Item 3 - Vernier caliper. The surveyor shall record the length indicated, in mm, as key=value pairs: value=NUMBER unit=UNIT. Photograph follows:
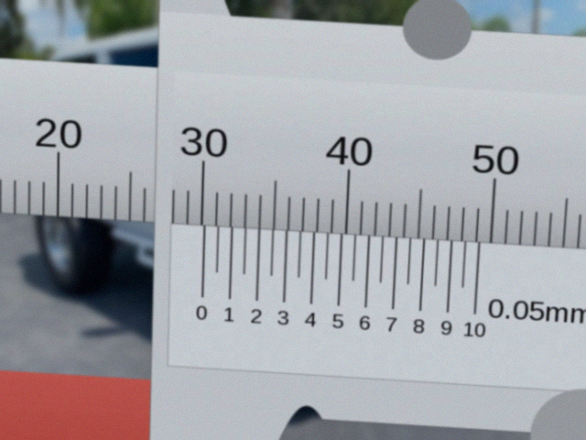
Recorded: value=30.2 unit=mm
